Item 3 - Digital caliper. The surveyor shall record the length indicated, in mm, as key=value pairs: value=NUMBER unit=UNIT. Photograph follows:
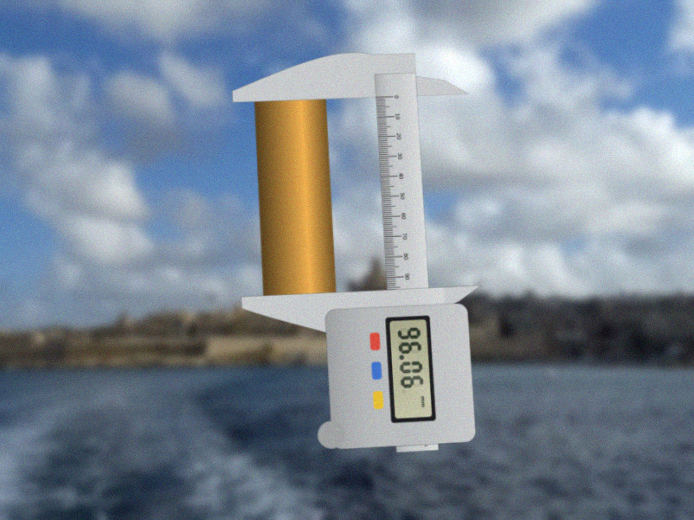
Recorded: value=96.06 unit=mm
